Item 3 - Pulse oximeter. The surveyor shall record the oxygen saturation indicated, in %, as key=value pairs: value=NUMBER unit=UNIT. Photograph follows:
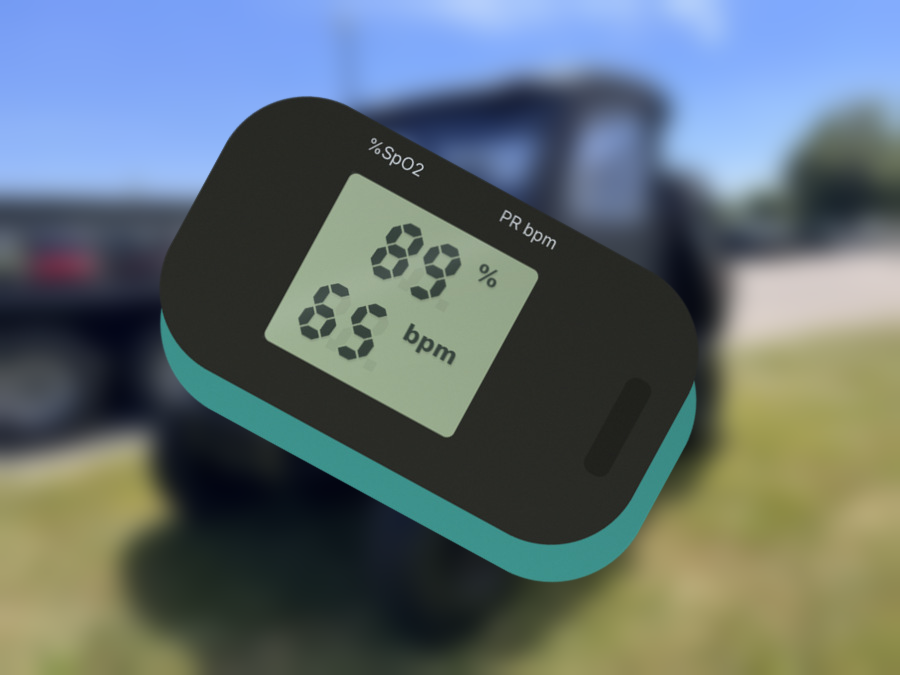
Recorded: value=89 unit=%
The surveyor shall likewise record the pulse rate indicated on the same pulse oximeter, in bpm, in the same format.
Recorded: value=65 unit=bpm
